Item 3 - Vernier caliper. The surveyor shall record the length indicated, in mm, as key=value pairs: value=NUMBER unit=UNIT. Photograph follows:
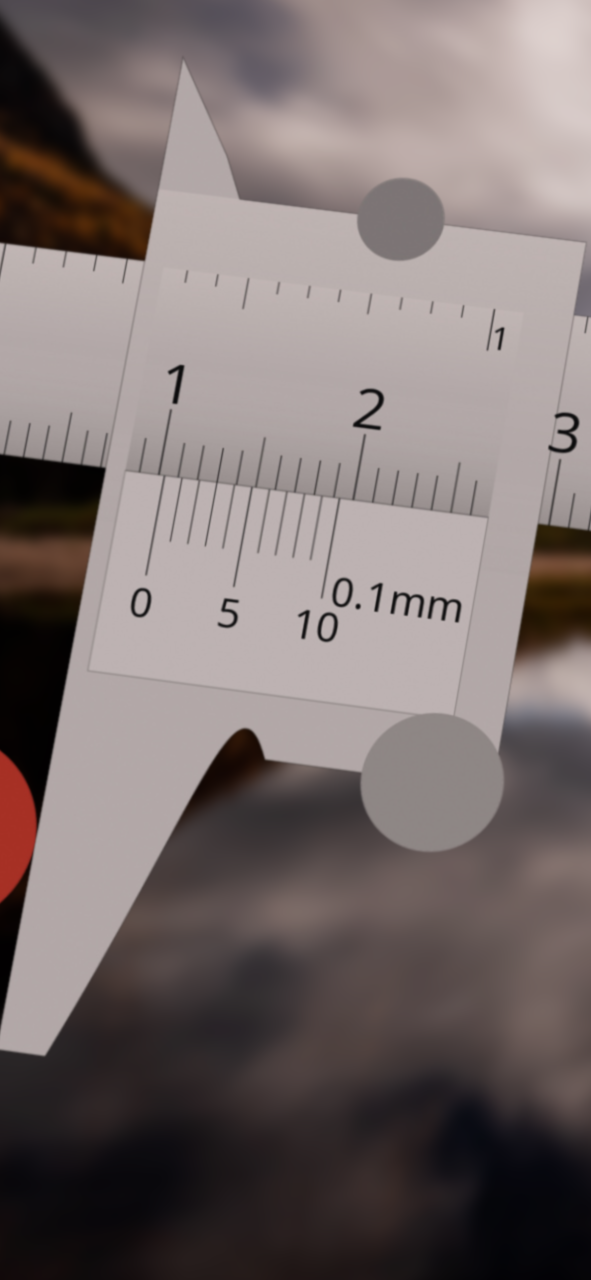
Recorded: value=10.3 unit=mm
